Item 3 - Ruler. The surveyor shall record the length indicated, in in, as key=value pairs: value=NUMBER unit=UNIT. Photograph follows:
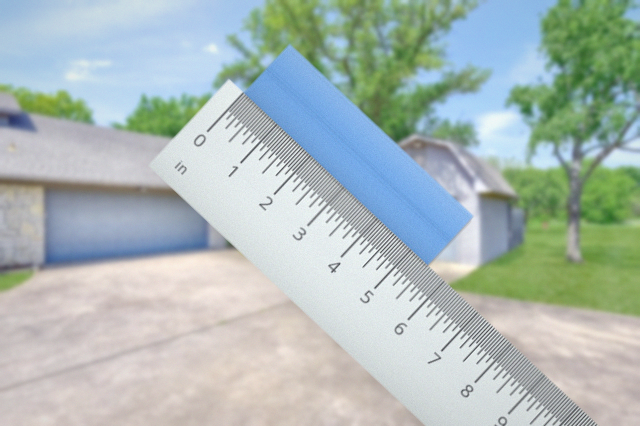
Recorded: value=5.5 unit=in
